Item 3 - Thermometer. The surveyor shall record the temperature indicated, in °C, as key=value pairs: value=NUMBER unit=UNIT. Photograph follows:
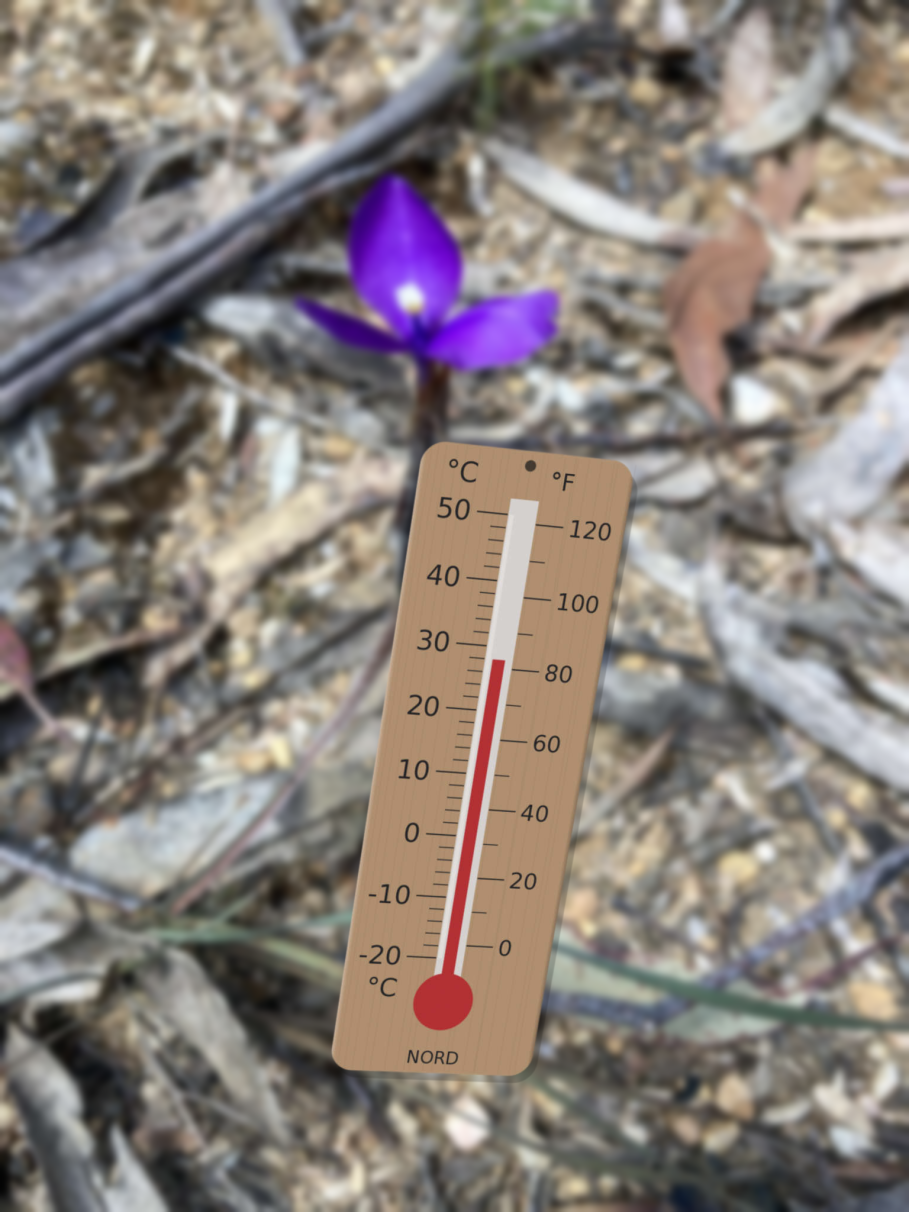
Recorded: value=28 unit=°C
